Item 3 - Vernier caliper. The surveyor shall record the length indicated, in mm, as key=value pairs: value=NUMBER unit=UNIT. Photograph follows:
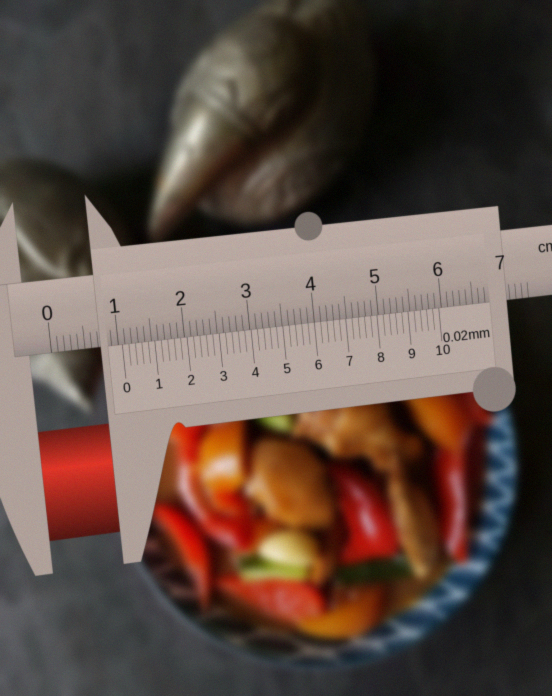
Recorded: value=10.6 unit=mm
